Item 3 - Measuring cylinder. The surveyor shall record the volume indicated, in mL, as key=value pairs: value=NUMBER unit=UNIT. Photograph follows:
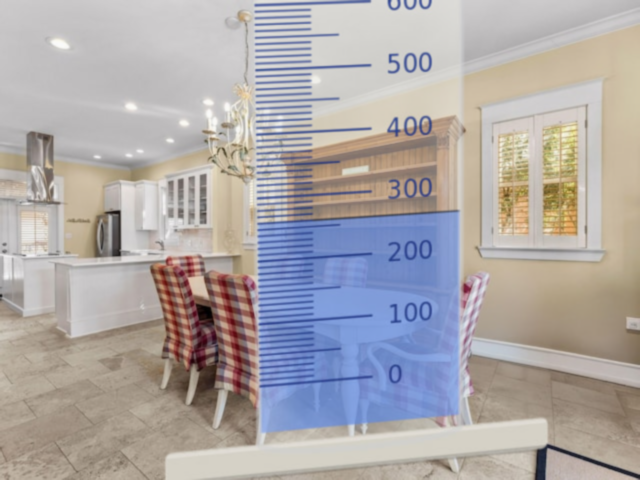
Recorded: value=260 unit=mL
